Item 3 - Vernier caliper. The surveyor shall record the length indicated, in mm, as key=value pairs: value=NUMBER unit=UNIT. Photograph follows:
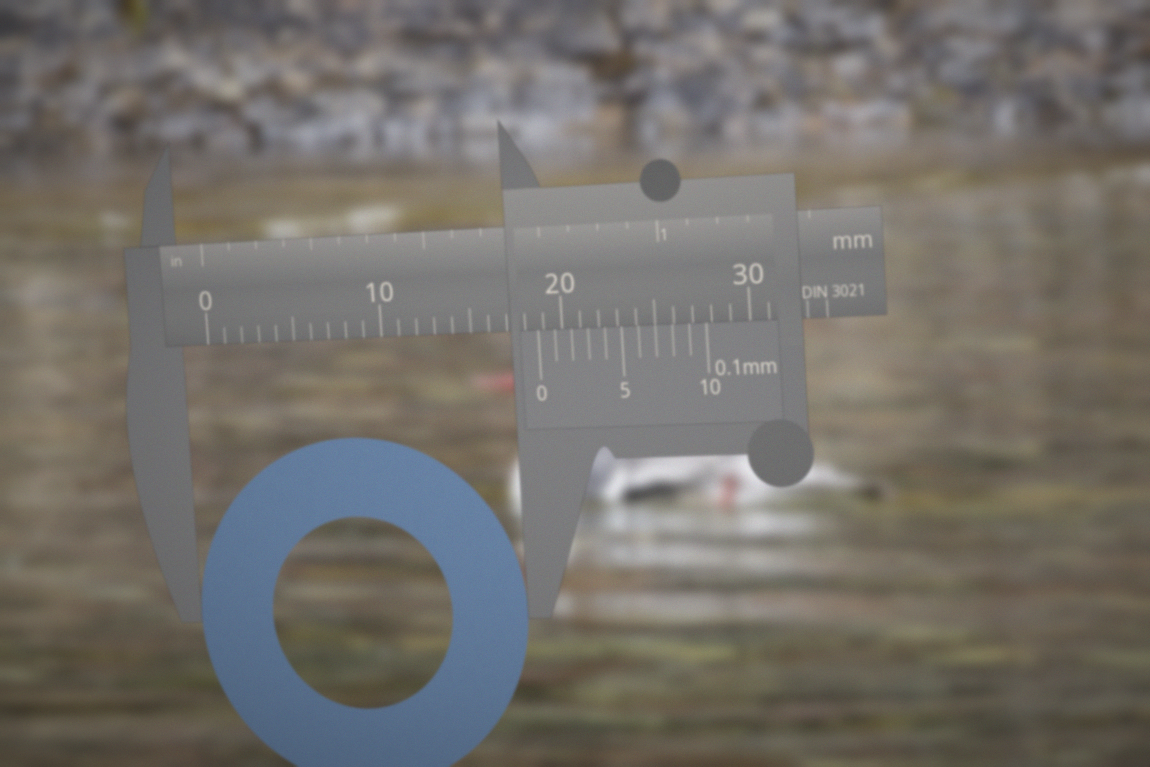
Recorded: value=18.7 unit=mm
